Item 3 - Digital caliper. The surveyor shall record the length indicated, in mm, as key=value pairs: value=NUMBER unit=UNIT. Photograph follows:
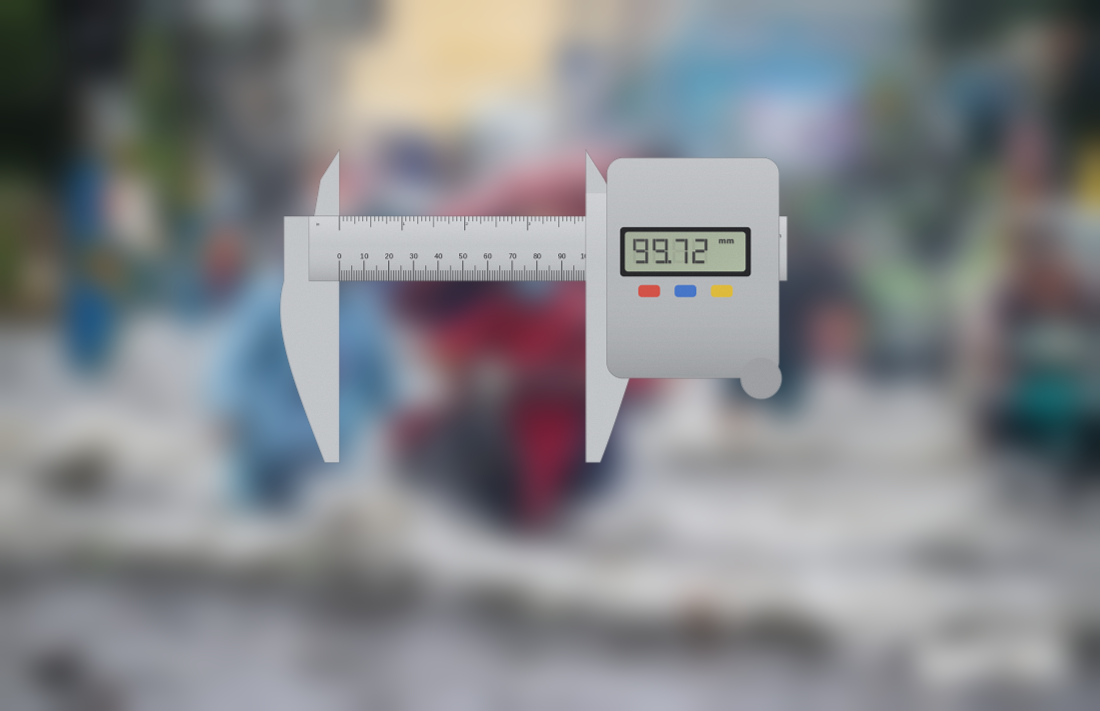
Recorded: value=99.72 unit=mm
